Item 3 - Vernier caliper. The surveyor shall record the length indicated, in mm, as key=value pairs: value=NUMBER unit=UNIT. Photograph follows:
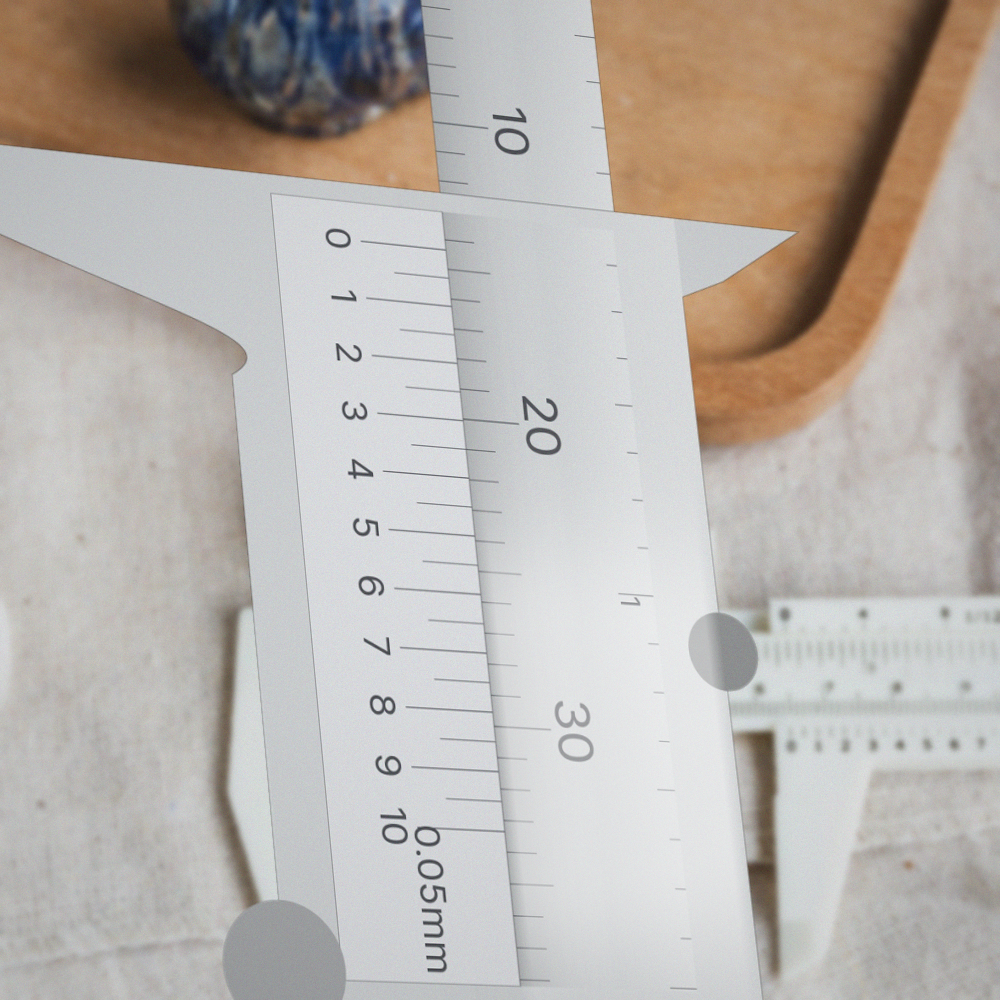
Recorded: value=14.35 unit=mm
